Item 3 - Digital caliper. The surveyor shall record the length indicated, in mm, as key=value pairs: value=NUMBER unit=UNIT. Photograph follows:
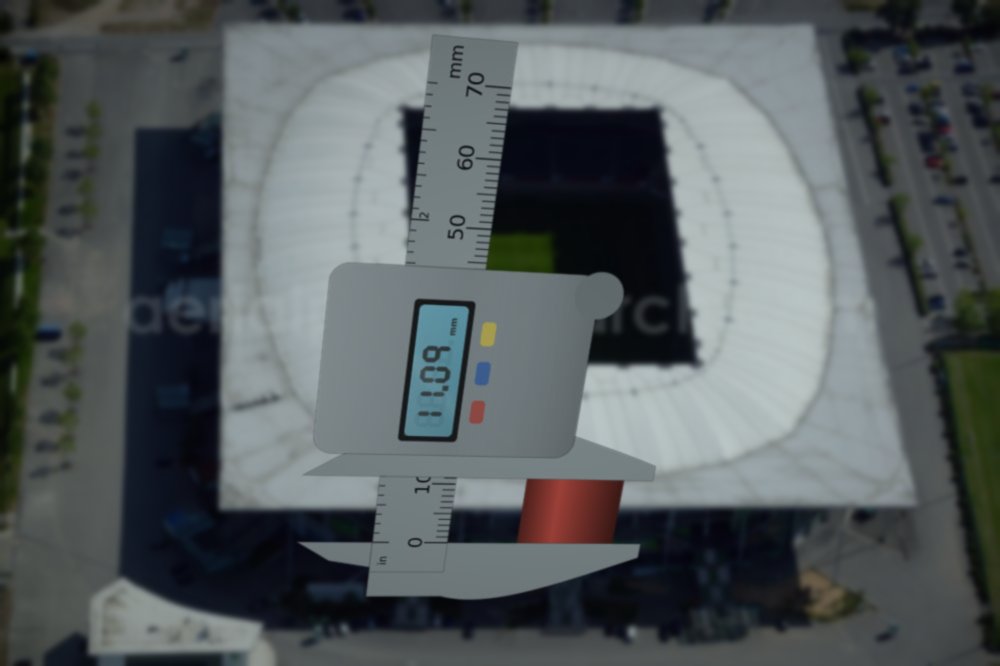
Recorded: value=11.09 unit=mm
